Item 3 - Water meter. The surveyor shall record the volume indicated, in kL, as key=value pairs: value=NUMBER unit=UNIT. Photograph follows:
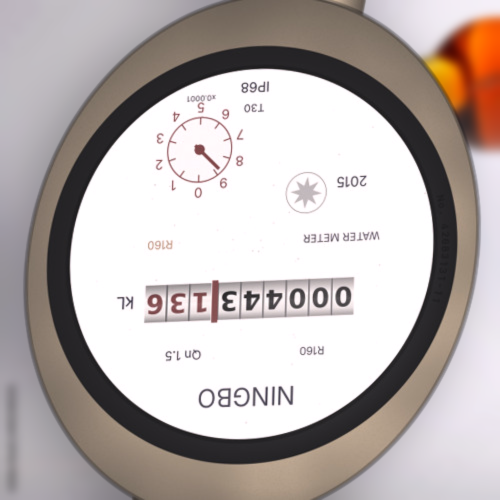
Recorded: value=443.1368 unit=kL
